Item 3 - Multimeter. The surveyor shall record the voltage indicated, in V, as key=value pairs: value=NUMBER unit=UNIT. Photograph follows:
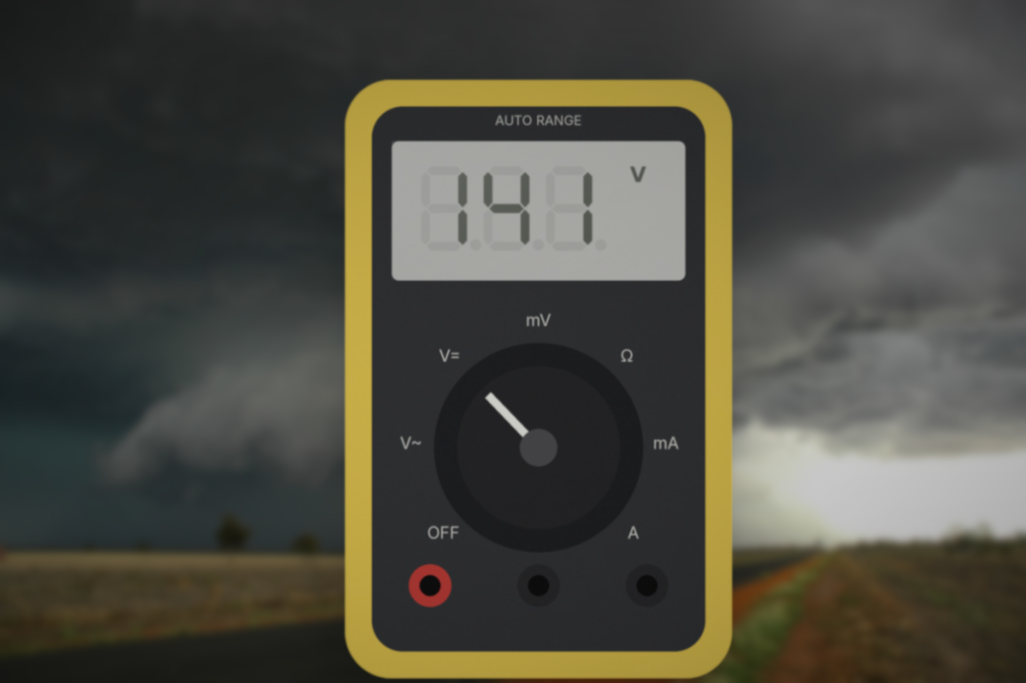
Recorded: value=141 unit=V
